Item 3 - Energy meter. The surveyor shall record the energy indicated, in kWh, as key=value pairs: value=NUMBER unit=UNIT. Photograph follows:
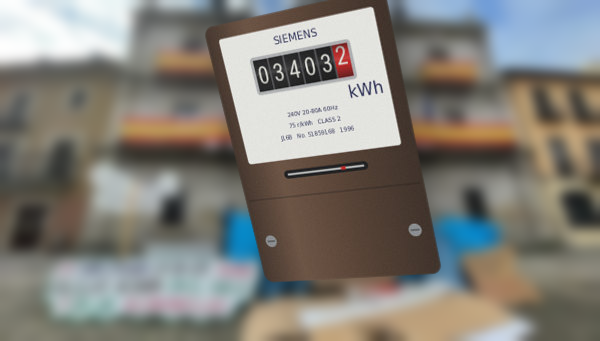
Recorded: value=3403.2 unit=kWh
